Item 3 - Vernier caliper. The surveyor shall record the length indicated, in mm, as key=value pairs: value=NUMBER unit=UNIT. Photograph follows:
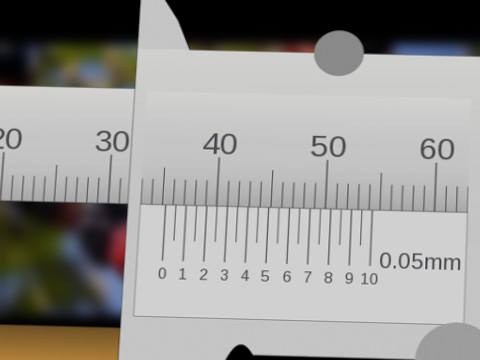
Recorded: value=35.3 unit=mm
